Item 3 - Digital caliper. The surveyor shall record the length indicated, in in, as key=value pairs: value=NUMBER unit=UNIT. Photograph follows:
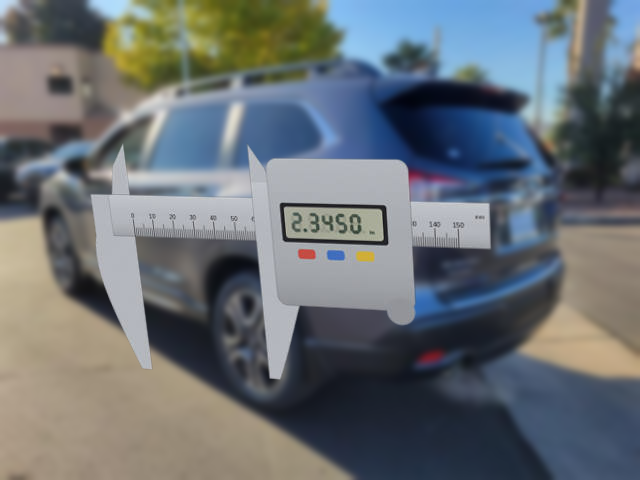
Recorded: value=2.3450 unit=in
